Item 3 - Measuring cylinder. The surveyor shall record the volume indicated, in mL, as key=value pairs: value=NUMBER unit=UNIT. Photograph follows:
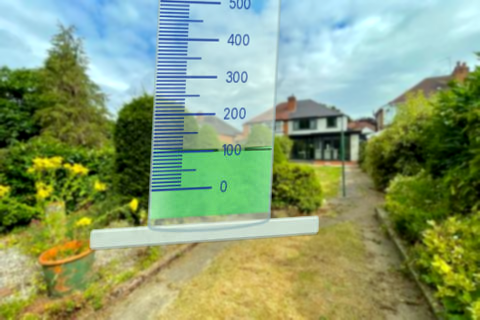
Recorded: value=100 unit=mL
